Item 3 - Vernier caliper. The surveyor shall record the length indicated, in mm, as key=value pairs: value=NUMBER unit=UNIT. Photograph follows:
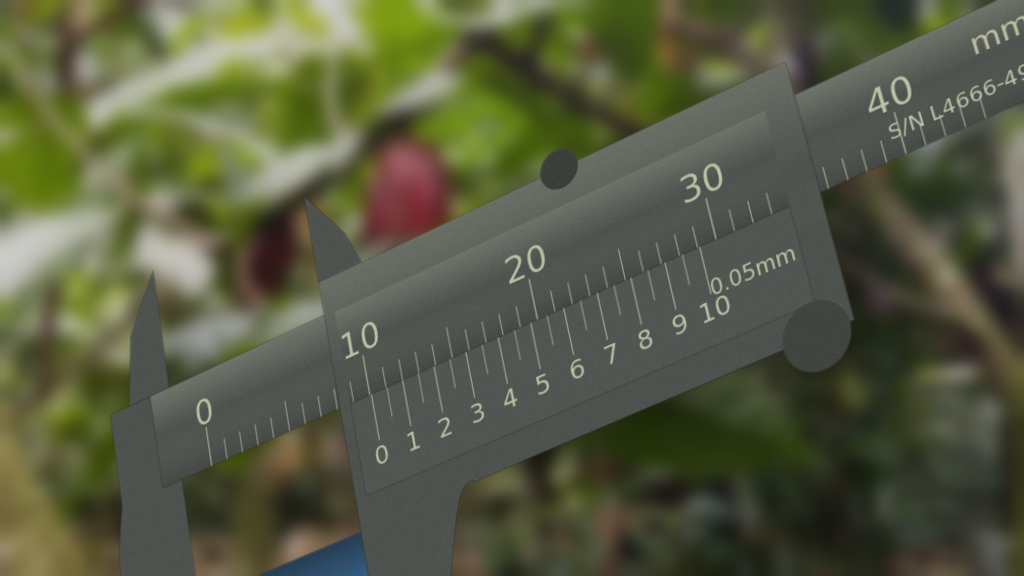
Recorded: value=10.1 unit=mm
